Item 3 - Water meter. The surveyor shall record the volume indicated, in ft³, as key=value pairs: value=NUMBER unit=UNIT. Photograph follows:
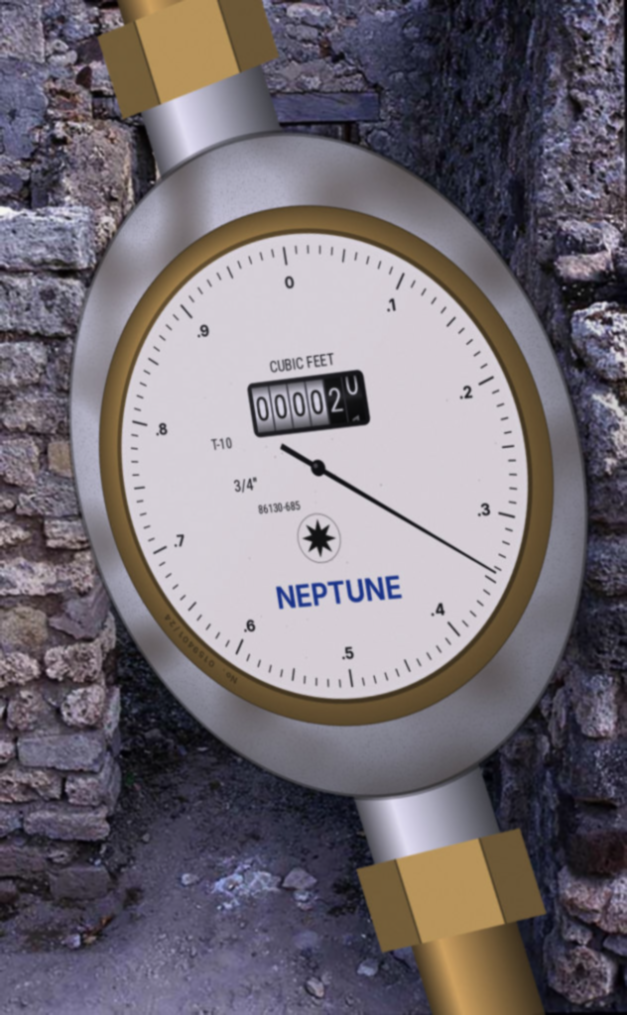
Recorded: value=20.34 unit=ft³
